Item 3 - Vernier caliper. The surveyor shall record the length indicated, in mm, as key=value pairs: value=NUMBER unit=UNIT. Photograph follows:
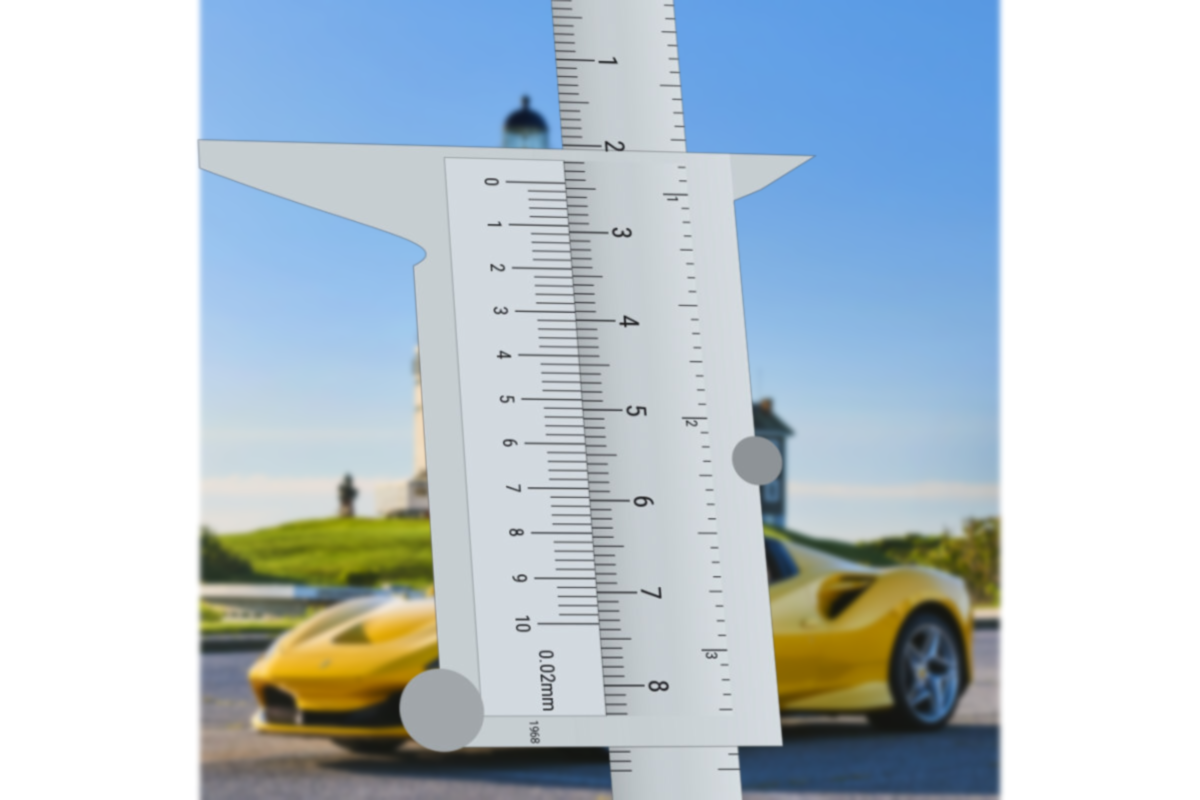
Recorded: value=24.4 unit=mm
